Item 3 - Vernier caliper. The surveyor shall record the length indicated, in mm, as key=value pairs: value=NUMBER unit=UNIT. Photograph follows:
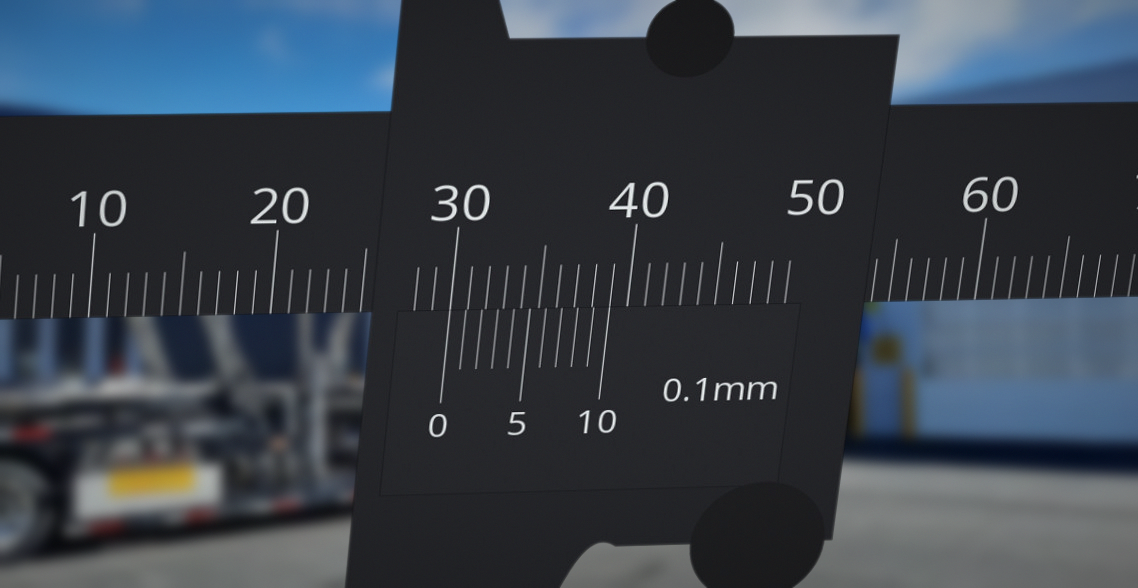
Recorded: value=30.0 unit=mm
